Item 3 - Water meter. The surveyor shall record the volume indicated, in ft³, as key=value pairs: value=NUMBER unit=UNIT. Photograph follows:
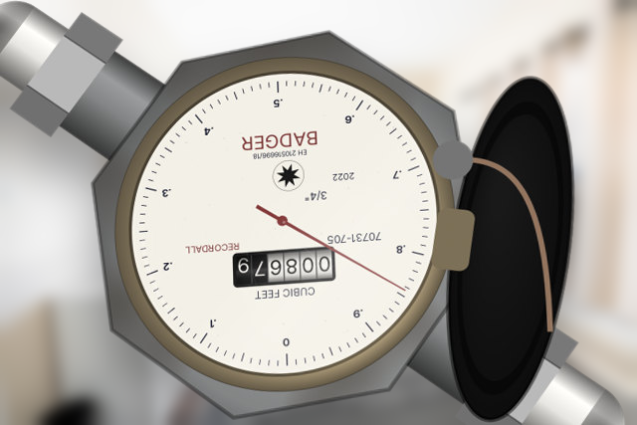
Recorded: value=8678.84 unit=ft³
